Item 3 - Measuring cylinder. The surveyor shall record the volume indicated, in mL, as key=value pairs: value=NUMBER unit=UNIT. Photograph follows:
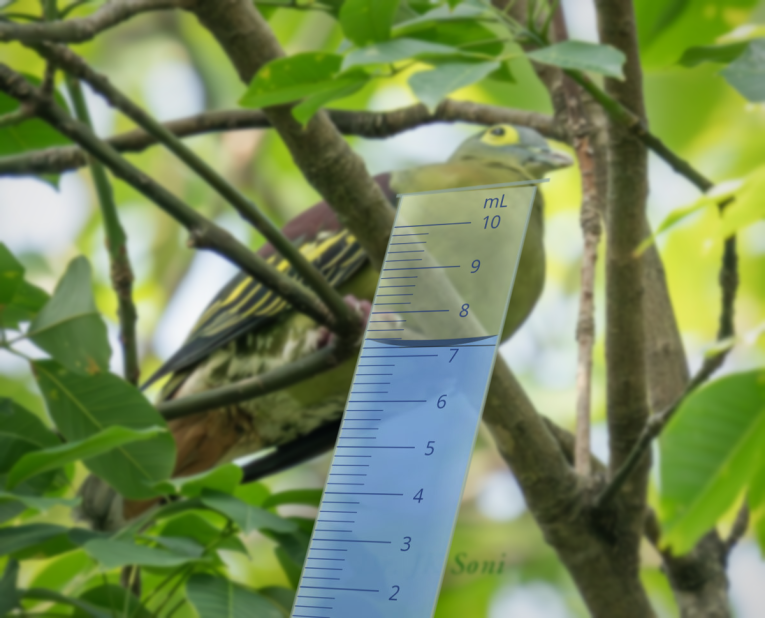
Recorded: value=7.2 unit=mL
